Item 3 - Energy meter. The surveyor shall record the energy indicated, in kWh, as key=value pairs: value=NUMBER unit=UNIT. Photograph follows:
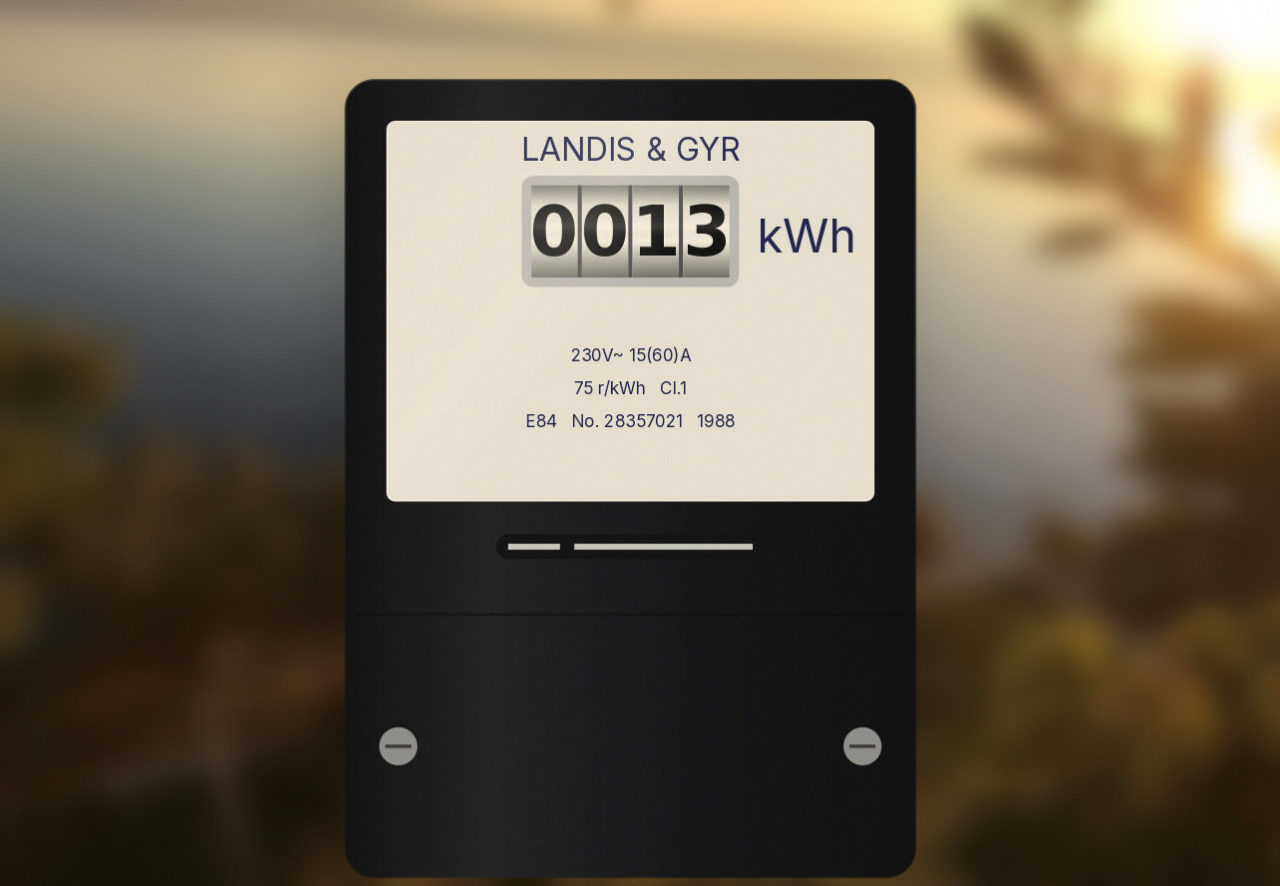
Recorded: value=13 unit=kWh
